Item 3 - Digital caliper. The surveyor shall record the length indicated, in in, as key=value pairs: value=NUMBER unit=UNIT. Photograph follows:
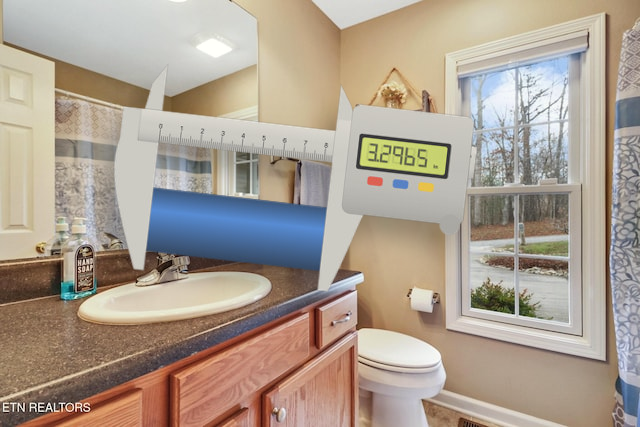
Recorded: value=3.2965 unit=in
